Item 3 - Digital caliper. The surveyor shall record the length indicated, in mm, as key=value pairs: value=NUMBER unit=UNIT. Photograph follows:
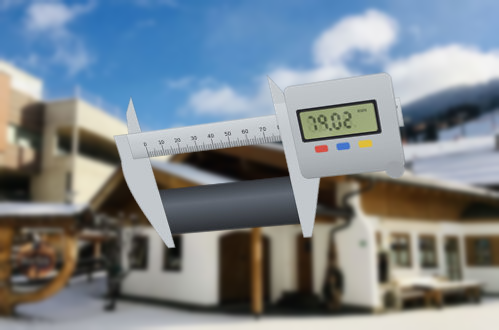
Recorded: value=79.02 unit=mm
